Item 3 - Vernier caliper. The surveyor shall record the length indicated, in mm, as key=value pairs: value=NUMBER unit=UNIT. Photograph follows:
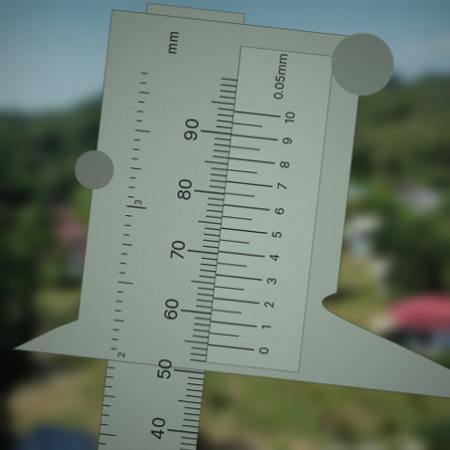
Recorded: value=54.8 unit=mm
